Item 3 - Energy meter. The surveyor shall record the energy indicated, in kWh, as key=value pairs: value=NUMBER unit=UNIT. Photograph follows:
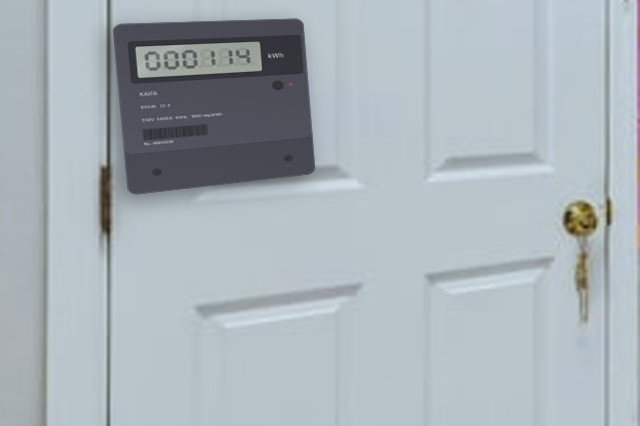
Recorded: value=114 unit=kWh
